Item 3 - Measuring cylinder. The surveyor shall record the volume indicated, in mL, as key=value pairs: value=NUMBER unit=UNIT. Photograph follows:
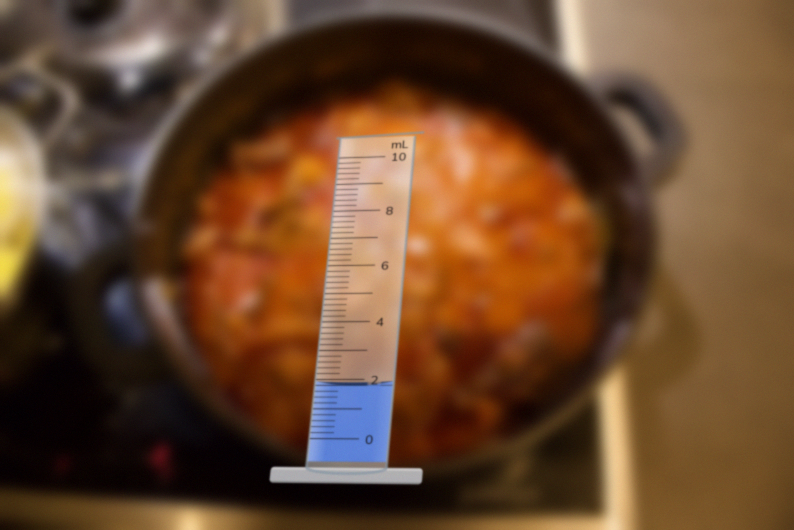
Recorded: value=1.8 unit=mL
